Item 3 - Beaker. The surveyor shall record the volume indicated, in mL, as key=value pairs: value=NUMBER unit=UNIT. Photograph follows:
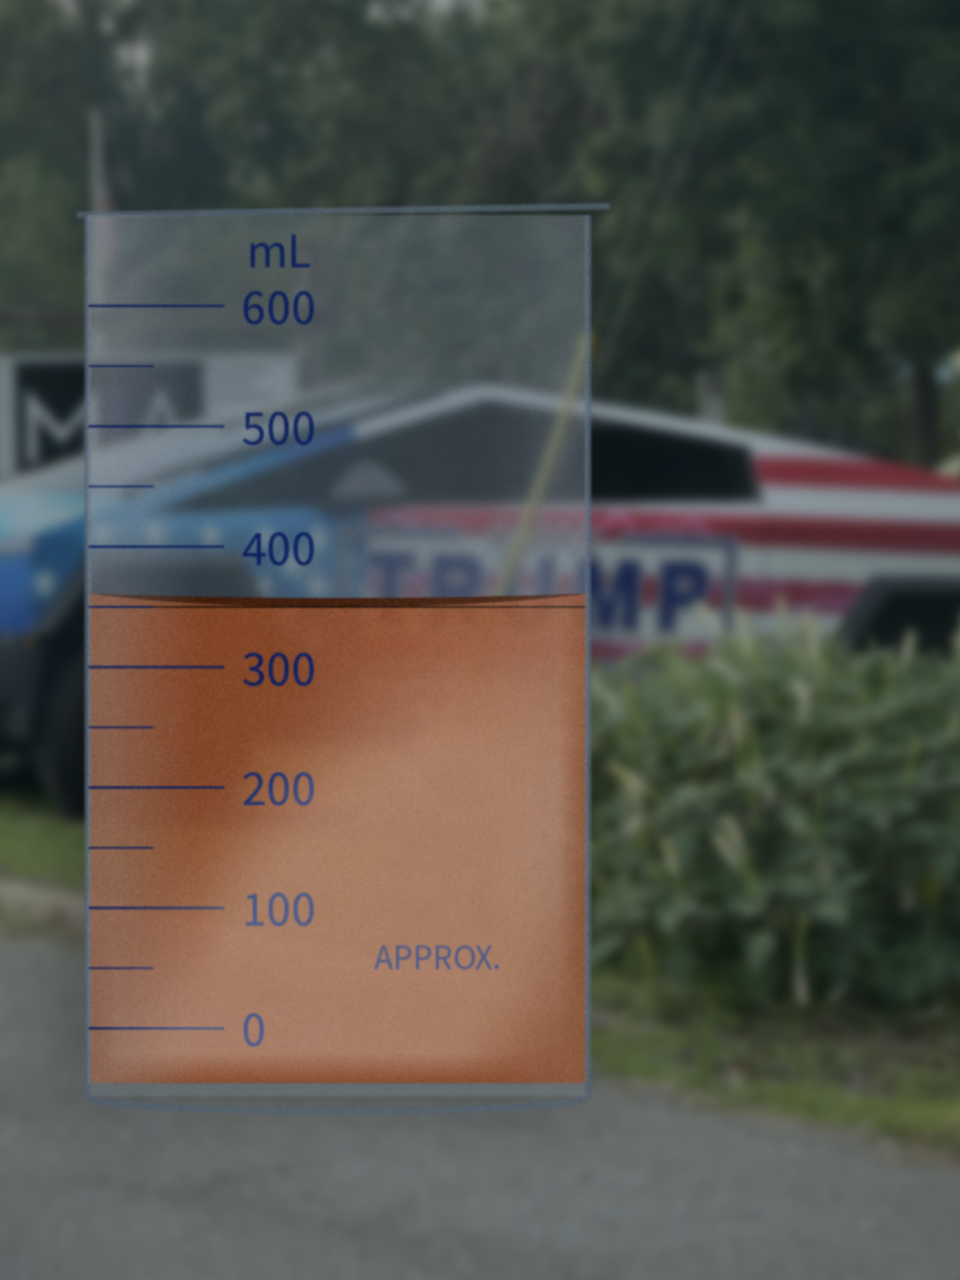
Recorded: value=350 unit=mL
